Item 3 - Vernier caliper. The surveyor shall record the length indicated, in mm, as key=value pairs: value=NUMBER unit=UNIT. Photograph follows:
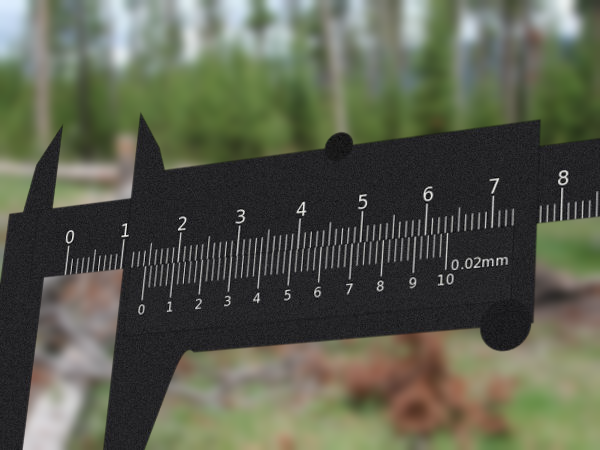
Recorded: value=14.4 unit=mm
